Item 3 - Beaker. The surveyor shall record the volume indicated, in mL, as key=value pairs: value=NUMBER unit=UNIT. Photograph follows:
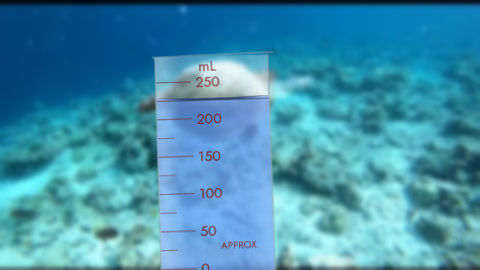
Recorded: value=225 unit=mL
